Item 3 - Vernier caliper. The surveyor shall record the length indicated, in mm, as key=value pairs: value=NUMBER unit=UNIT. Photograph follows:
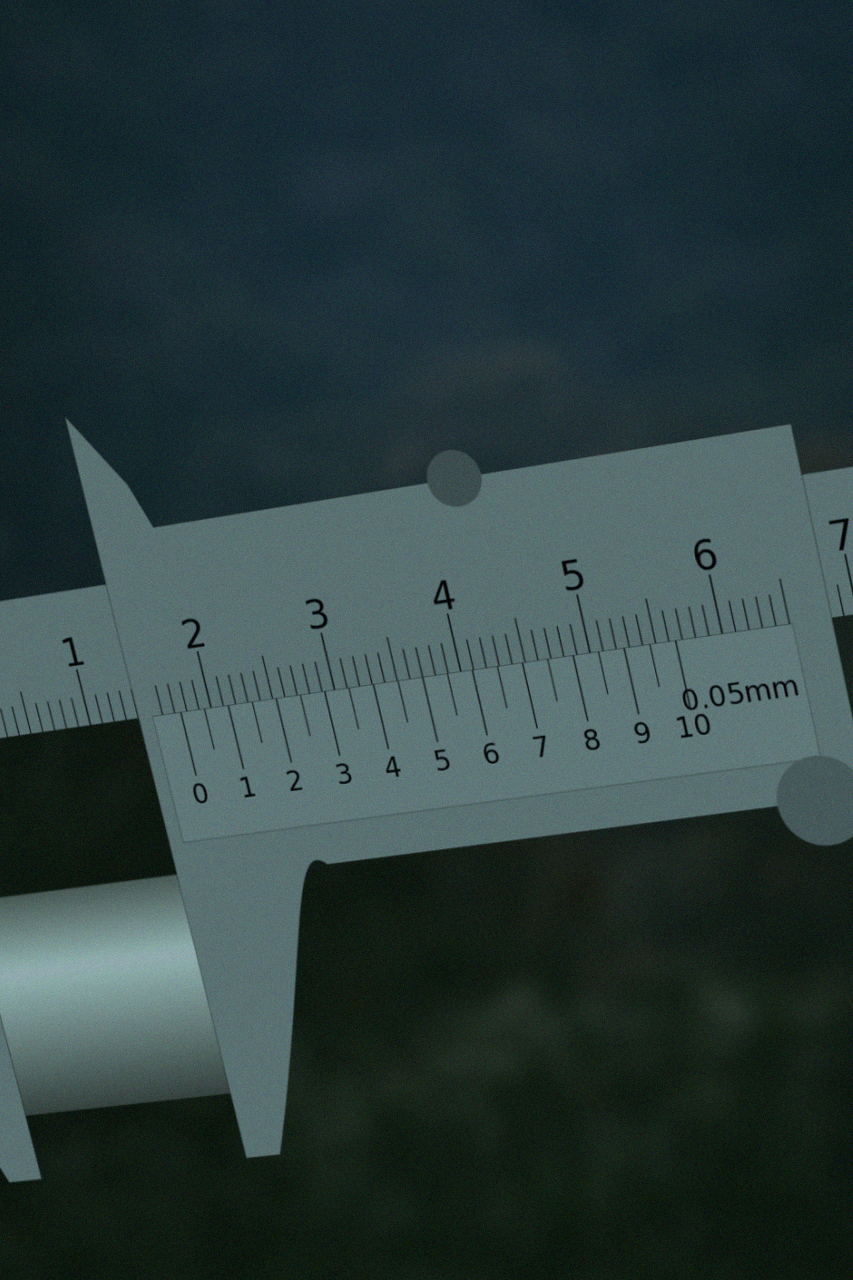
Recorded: value=17.5 unit=mm
